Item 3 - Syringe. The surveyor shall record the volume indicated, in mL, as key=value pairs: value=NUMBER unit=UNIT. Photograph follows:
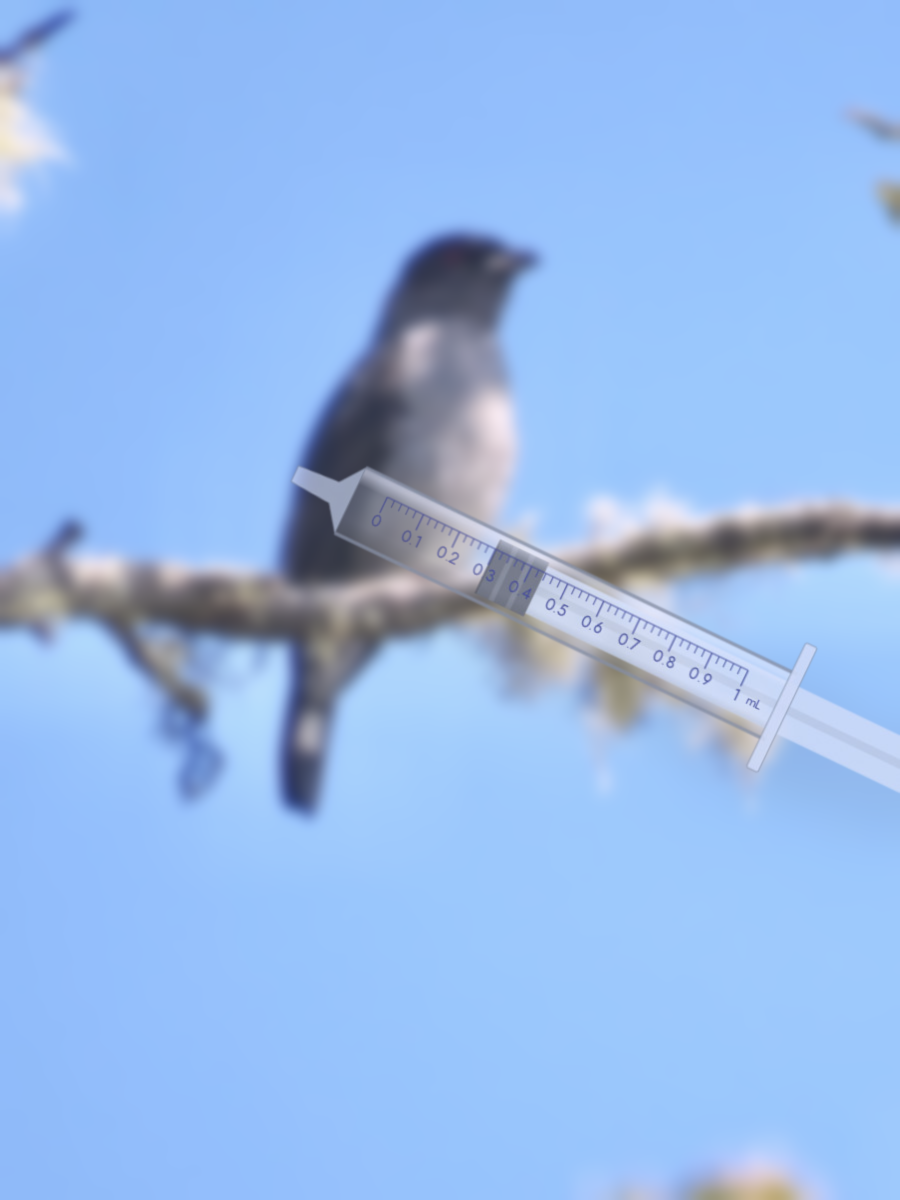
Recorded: value=0.3 unit=mL
